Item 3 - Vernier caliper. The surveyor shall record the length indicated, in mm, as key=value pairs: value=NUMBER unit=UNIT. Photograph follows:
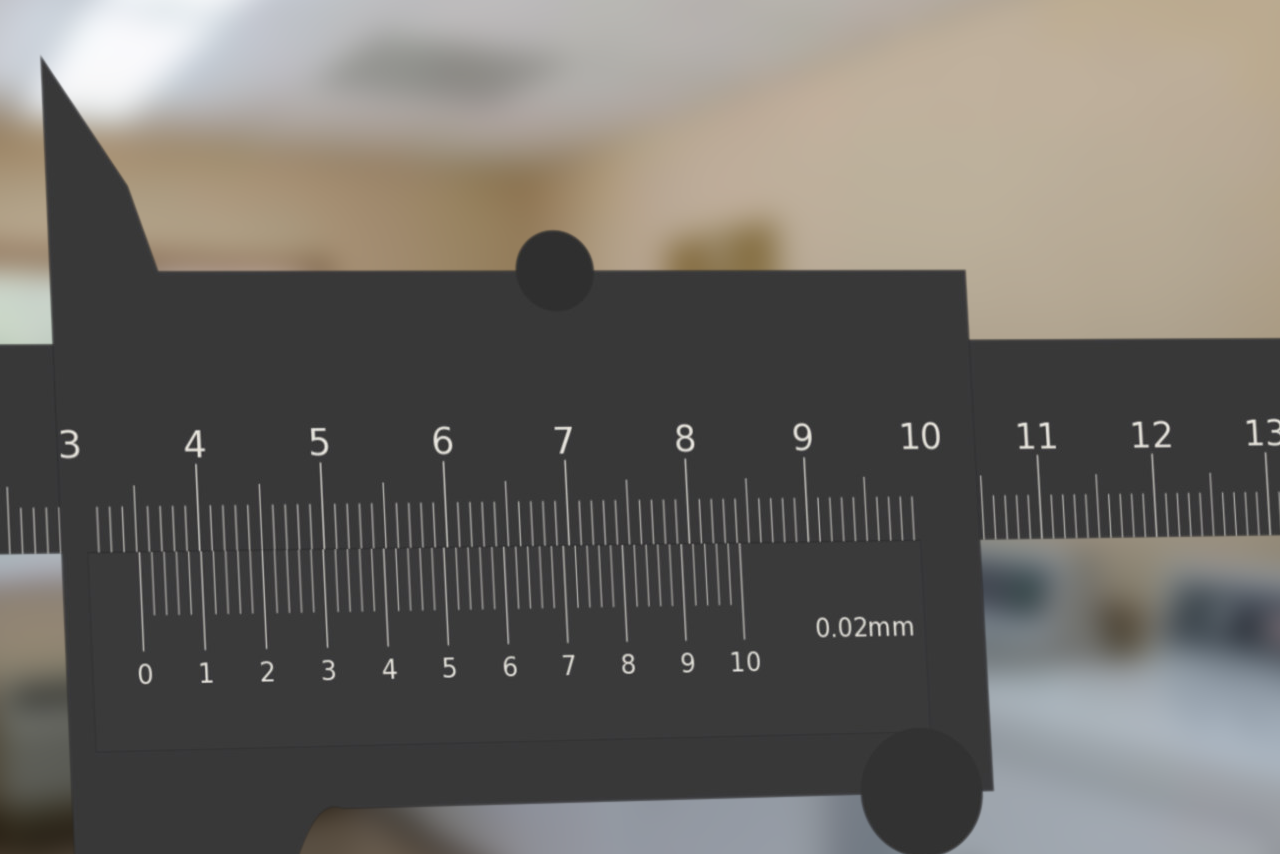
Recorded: value=35.2 unit=mm
